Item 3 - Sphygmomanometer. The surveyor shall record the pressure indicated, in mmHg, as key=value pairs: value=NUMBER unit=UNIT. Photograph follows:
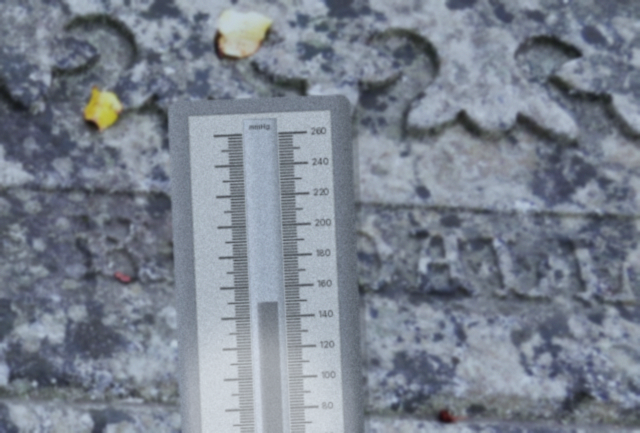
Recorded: value=150 unit=mmHg
